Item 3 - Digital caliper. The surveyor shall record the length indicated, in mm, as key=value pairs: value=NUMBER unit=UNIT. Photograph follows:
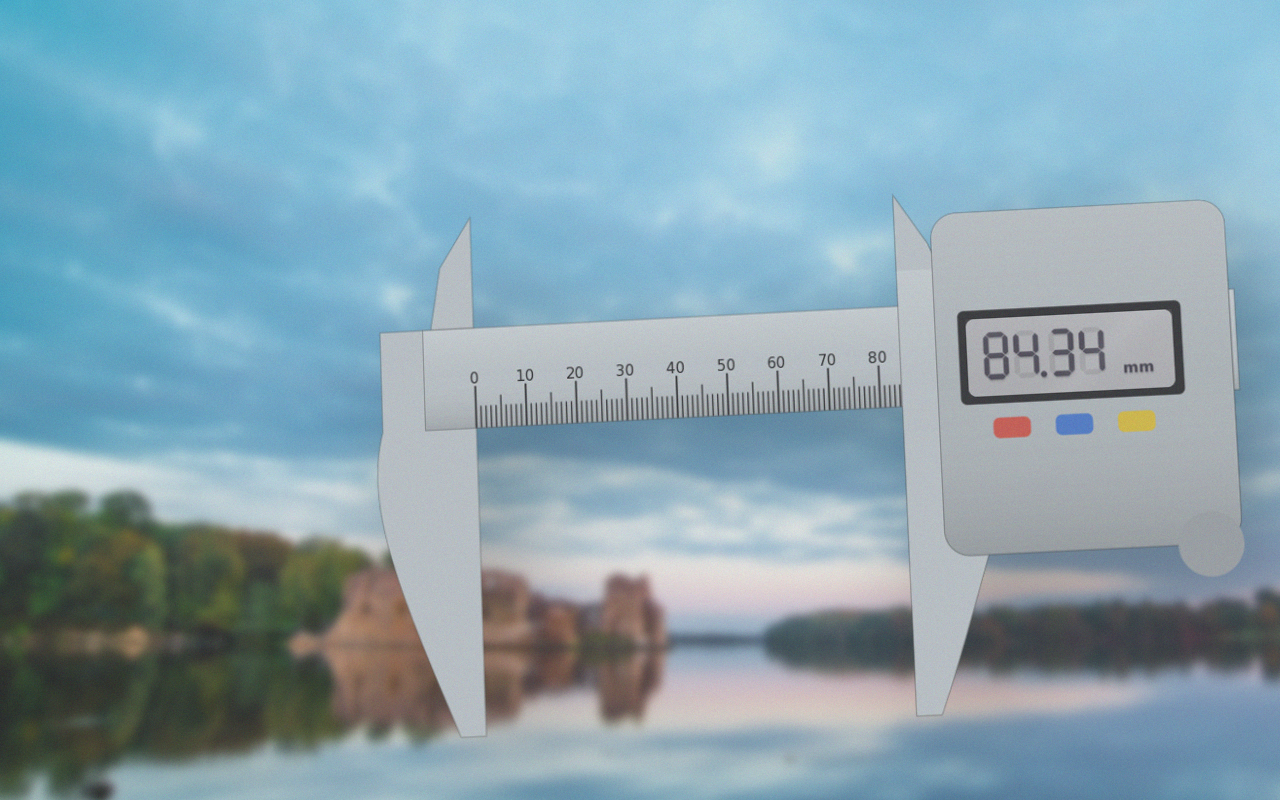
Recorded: value=84.34 unit=mm
